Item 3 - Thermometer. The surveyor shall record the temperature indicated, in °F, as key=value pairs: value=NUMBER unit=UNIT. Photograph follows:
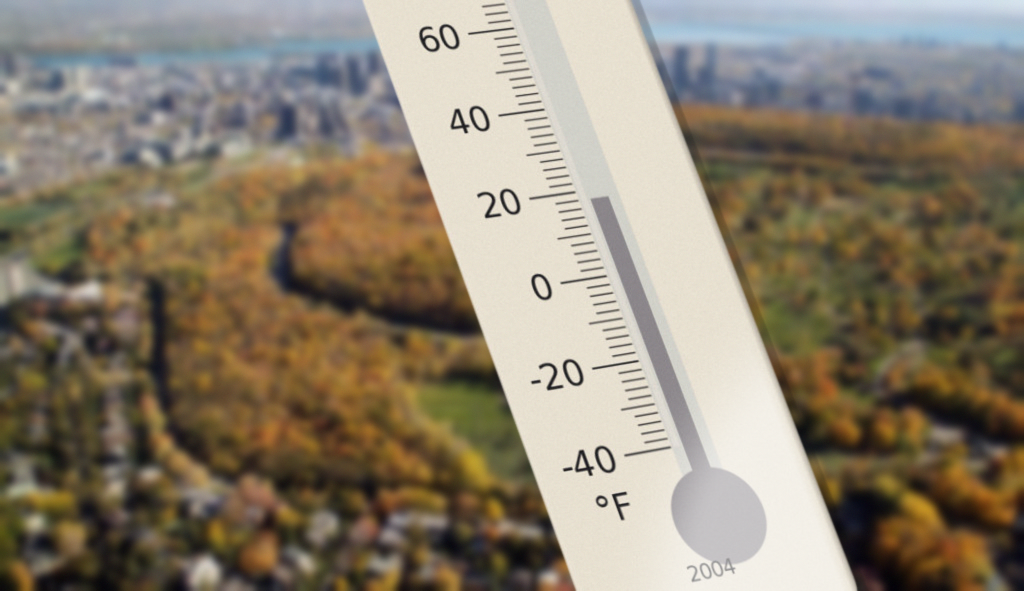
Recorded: value=18 unit=°F
